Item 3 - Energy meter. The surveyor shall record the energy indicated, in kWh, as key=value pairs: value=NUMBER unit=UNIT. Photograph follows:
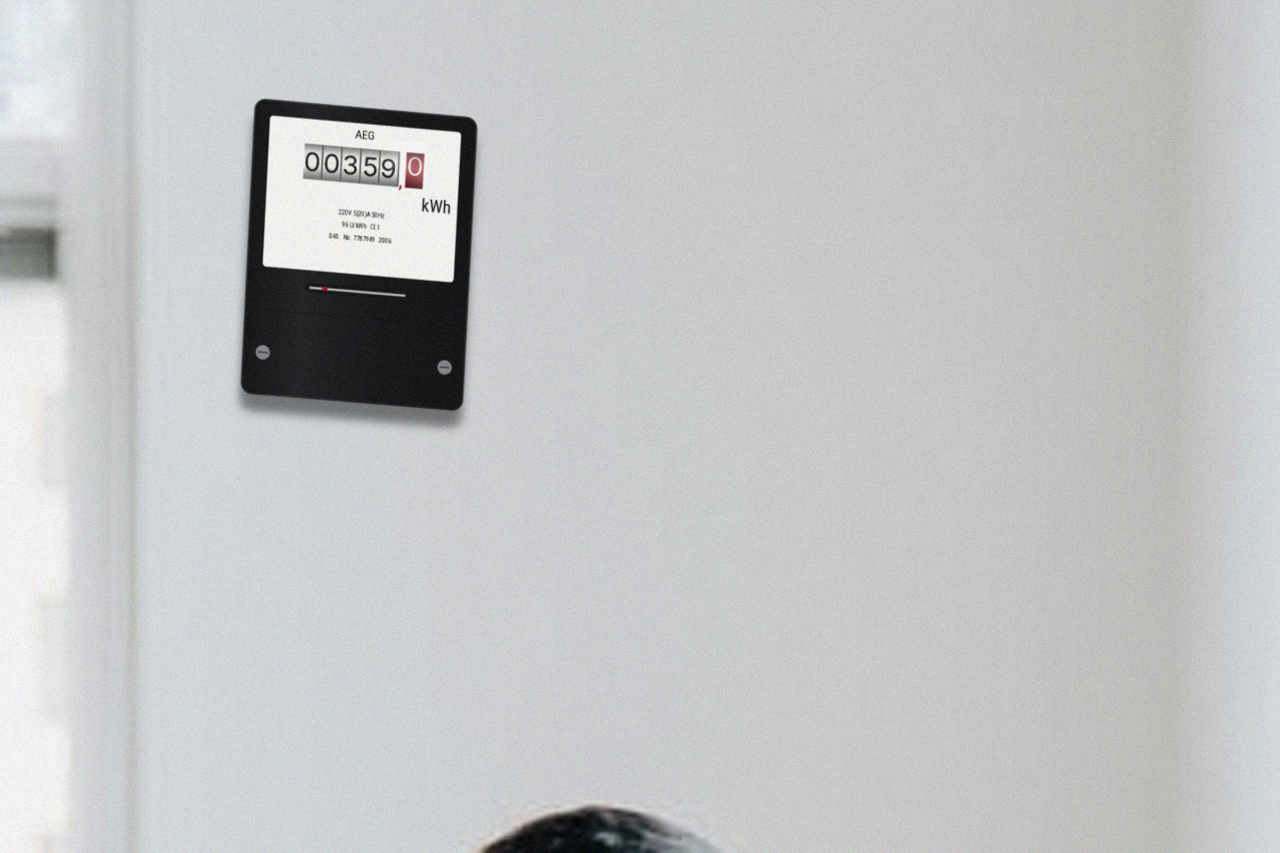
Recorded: value=359.0 unit=kWh
